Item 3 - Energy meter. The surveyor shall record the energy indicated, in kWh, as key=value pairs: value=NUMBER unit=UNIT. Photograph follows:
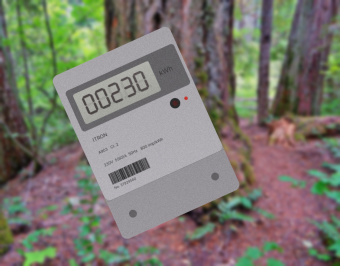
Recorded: value=230 unit=kWh
